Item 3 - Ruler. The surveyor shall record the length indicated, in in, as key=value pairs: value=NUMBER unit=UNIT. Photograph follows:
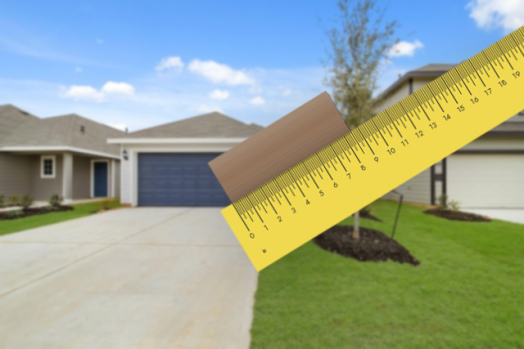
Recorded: value=8.5 unit=in
